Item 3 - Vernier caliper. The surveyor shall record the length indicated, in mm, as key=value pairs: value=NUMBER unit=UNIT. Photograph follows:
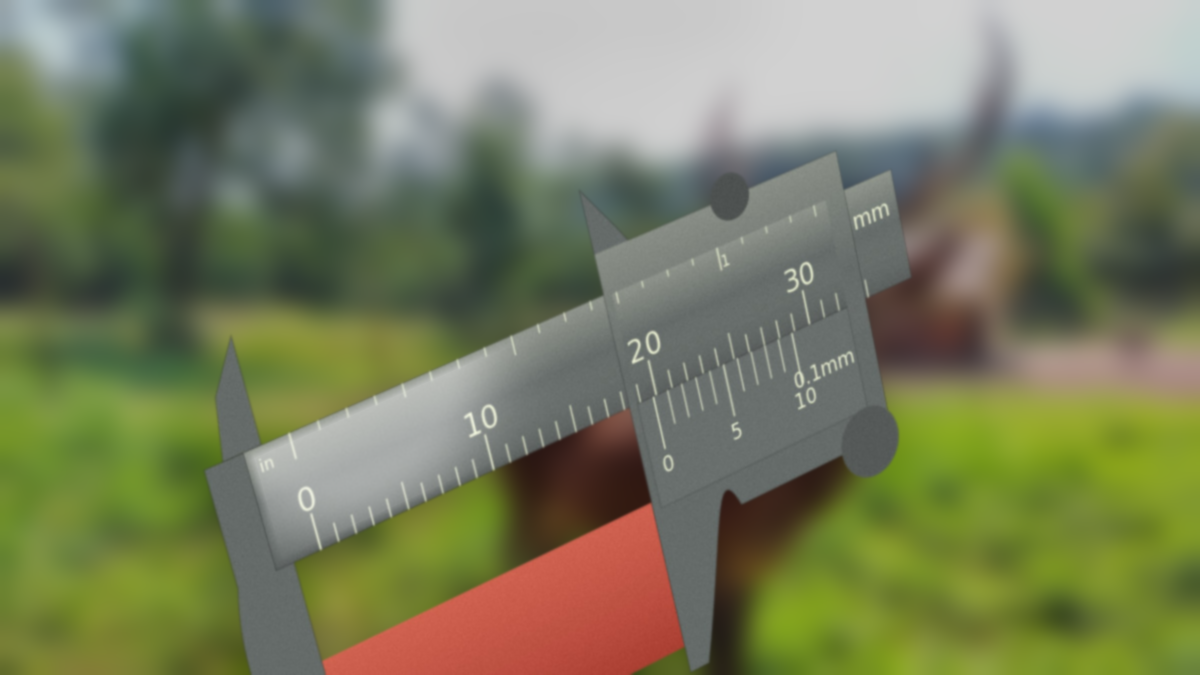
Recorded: value=19.8 unit=mm
